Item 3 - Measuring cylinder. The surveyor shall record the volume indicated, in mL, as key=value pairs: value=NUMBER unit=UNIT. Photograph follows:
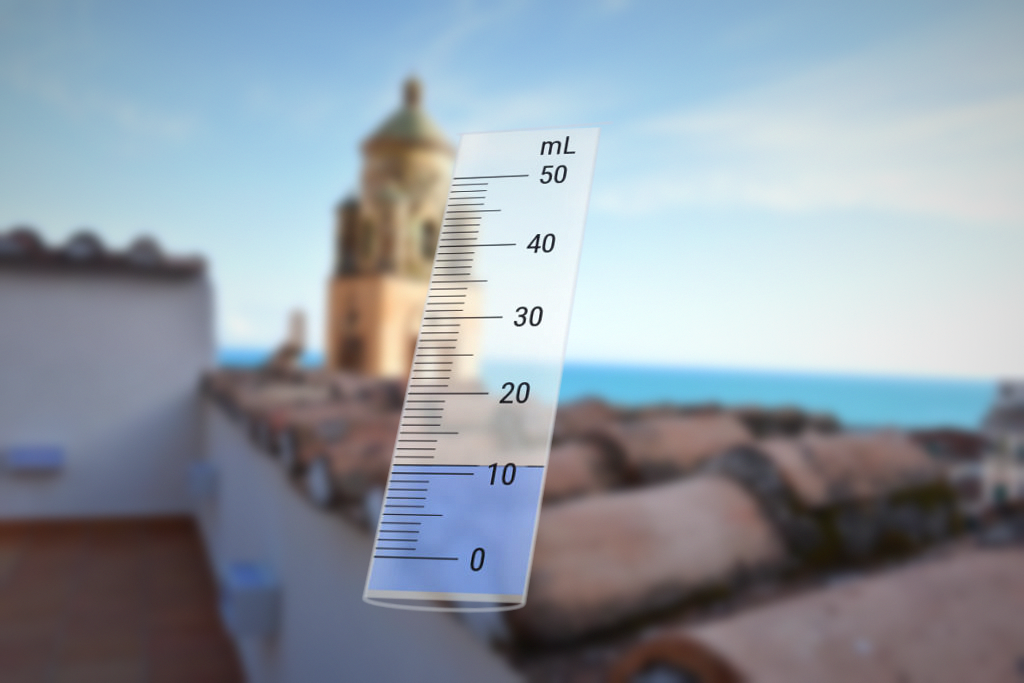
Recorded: value=11 unit=mL
